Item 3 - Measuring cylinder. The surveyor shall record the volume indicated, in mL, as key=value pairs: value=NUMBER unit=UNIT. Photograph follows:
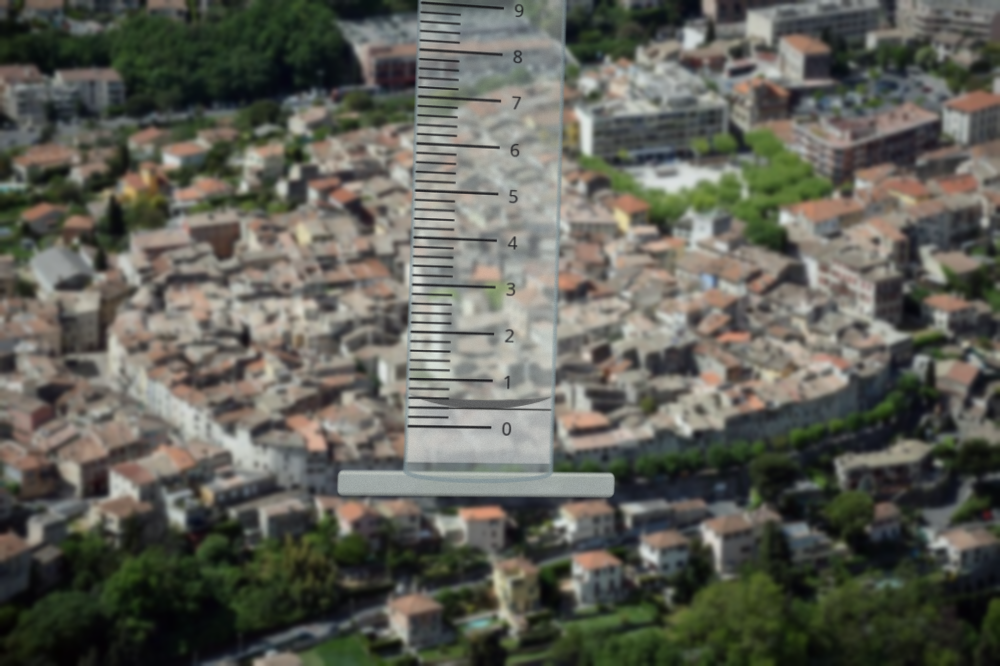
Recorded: value=0.4 unit=mL
